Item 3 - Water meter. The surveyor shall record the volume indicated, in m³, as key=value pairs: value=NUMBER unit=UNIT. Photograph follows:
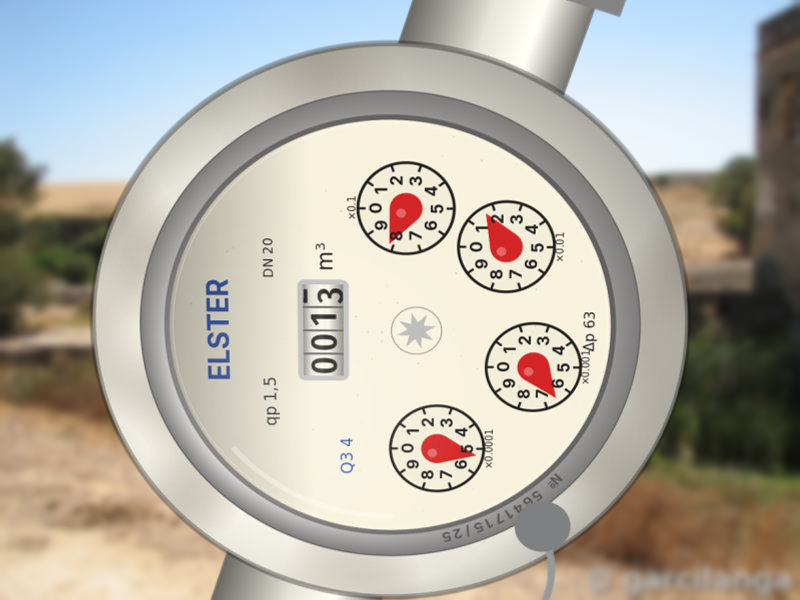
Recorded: value=12.8165 unit=m³
